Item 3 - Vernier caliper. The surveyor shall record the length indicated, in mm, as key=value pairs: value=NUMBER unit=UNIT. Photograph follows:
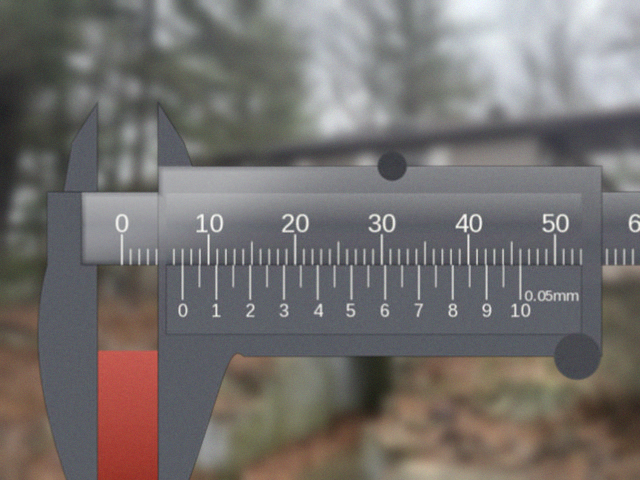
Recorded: value=7.0 unit=mm
